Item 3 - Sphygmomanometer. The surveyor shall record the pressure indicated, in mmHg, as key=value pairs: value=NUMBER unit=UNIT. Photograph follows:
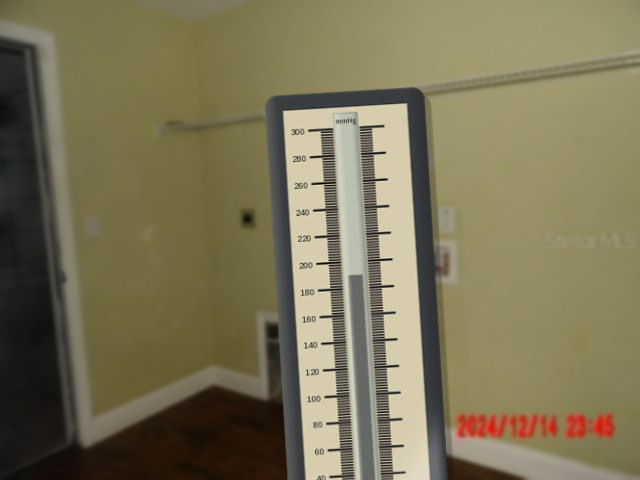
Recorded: value=190 unit=mmHg
